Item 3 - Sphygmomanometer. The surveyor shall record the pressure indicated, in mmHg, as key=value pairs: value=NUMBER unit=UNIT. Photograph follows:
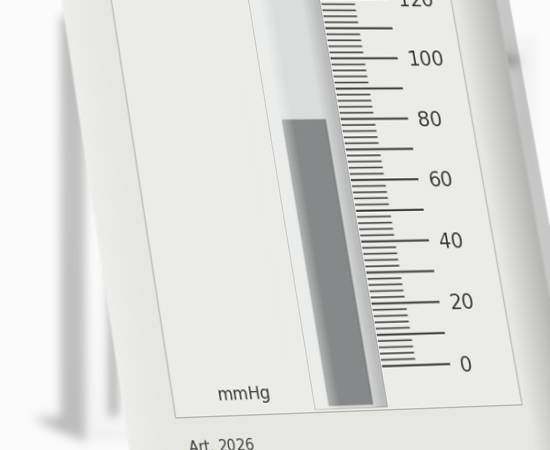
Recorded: value=80 unit=mmHg
